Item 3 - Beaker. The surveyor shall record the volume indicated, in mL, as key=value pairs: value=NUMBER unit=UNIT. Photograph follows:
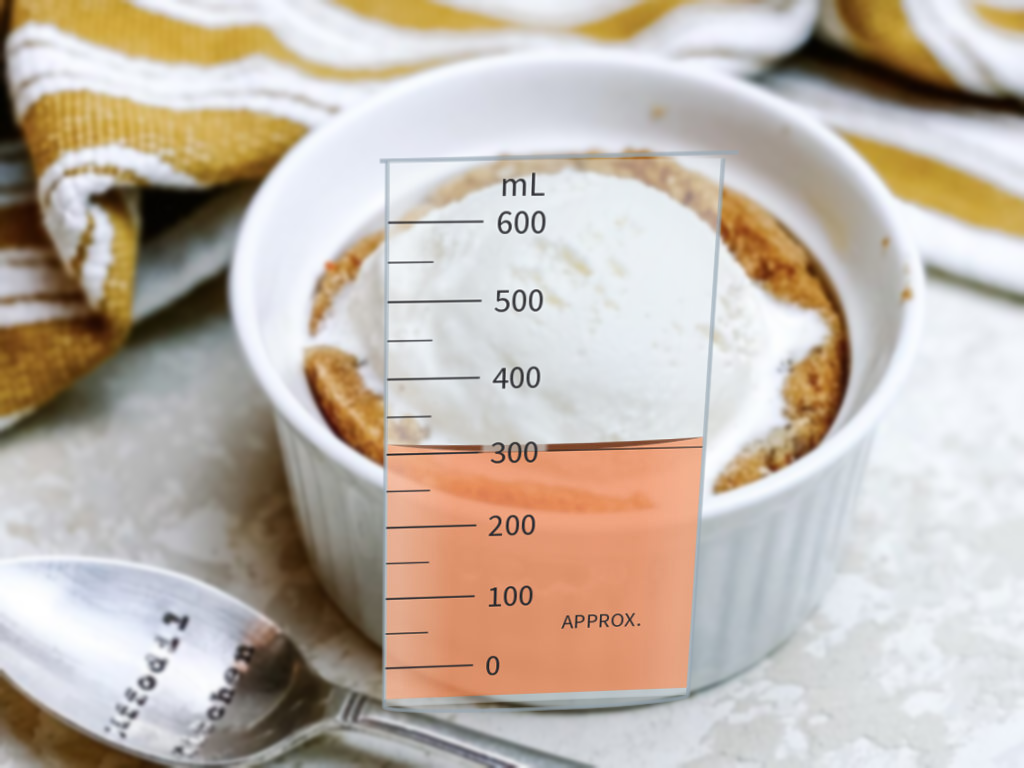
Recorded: value=300 unit=mL
